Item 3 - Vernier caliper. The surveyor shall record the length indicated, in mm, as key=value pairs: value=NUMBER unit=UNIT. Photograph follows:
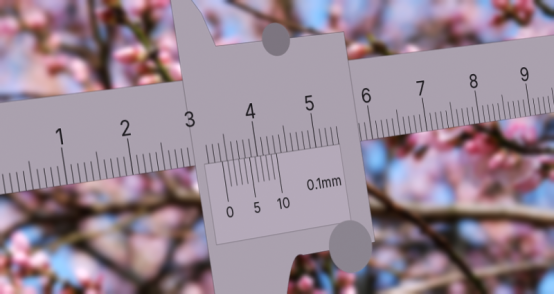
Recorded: value=34.2 unit=mm
